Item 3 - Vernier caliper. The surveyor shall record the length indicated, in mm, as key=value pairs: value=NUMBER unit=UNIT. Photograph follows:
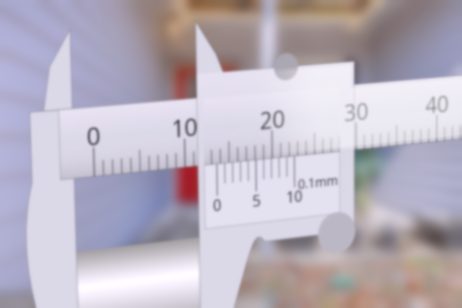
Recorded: value=13.6 unit=mm
